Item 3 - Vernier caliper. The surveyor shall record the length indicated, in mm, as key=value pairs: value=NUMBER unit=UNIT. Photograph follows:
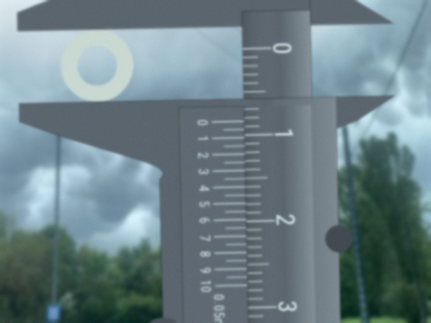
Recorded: value=8.4 unit=mm
